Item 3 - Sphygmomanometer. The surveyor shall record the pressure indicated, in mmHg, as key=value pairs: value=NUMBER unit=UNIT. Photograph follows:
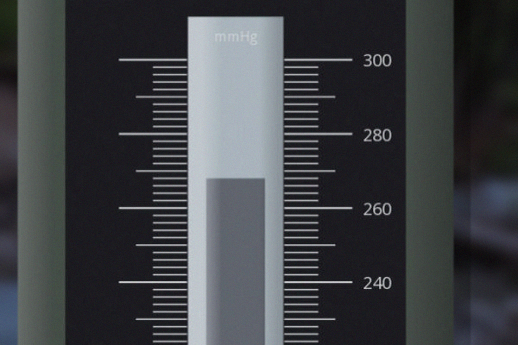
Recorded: value=268 unit=mmHg
